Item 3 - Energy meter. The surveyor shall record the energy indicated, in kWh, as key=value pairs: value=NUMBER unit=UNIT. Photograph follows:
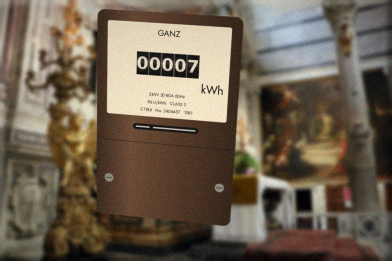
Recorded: value=7 unit=kWh
